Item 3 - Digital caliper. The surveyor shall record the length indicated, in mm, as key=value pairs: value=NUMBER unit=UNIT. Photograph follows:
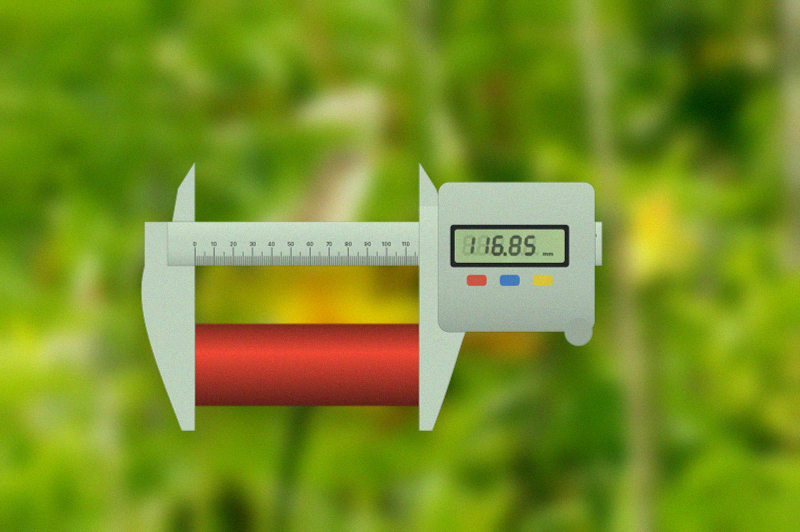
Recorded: value=116.85 unit=mm
